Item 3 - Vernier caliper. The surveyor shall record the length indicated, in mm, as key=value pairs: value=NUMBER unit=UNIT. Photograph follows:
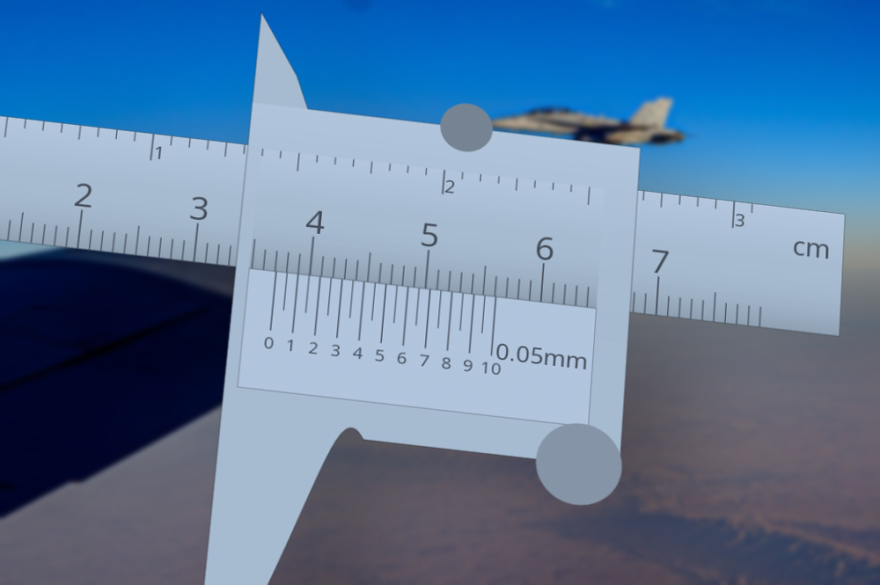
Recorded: value=37.1 unit=mm
